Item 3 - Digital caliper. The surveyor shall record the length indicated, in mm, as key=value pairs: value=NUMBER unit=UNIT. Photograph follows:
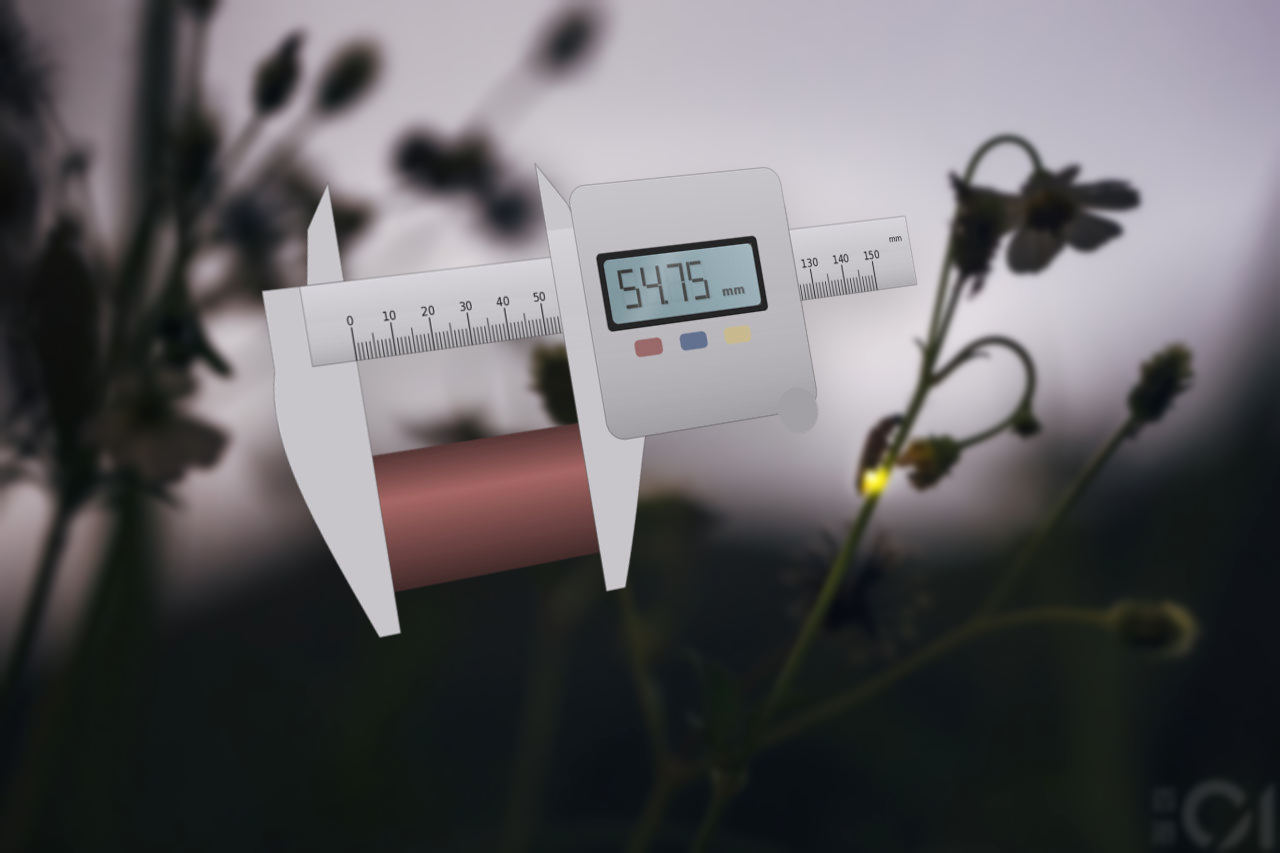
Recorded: value=54.75 unit=mm
